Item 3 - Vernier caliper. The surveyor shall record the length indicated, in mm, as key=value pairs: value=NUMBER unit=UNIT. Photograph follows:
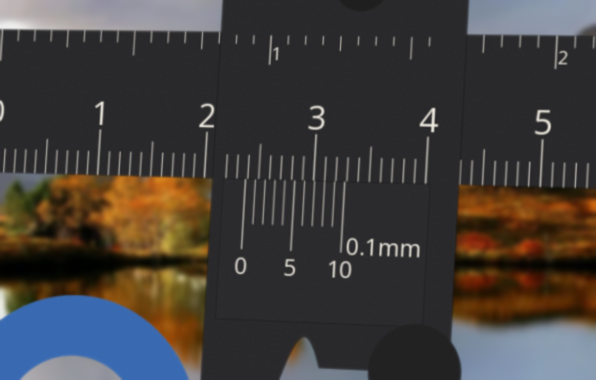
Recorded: value=23.8 unit=mm
